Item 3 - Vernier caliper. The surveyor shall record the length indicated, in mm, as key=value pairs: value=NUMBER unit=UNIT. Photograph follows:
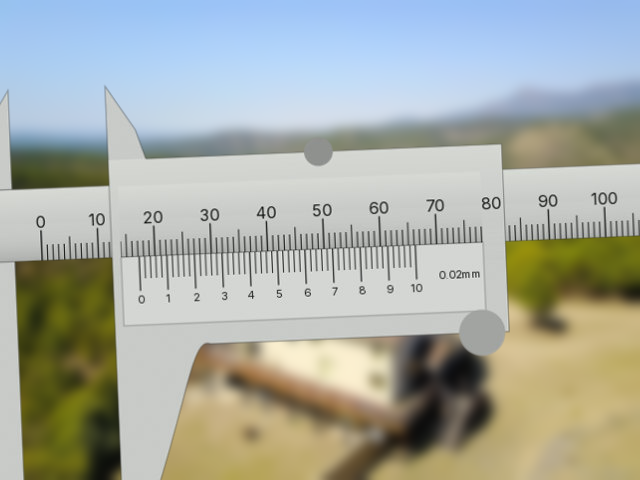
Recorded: value=17.2 unit=mm
